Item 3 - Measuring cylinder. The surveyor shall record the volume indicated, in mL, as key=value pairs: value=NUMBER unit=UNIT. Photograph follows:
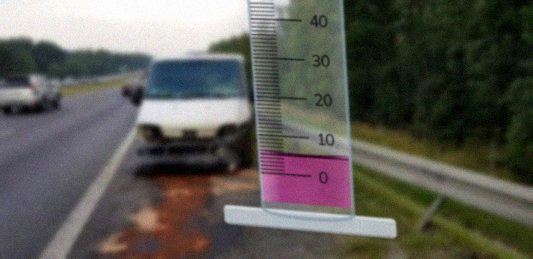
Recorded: value=5 unit=mL
